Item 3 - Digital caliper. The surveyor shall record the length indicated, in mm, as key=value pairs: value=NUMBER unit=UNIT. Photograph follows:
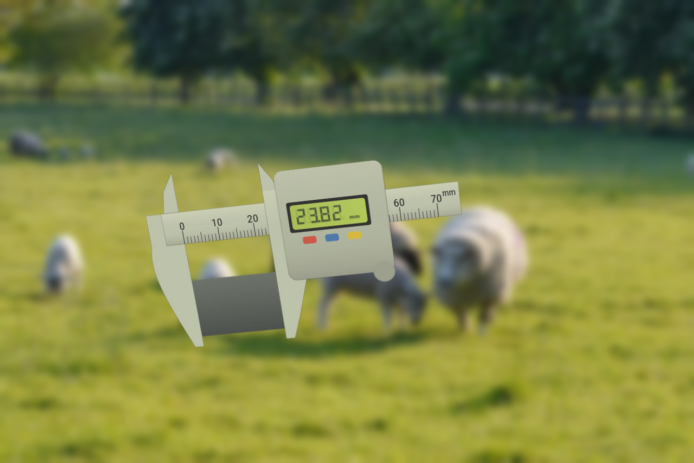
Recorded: value=23.82 unit=mm
